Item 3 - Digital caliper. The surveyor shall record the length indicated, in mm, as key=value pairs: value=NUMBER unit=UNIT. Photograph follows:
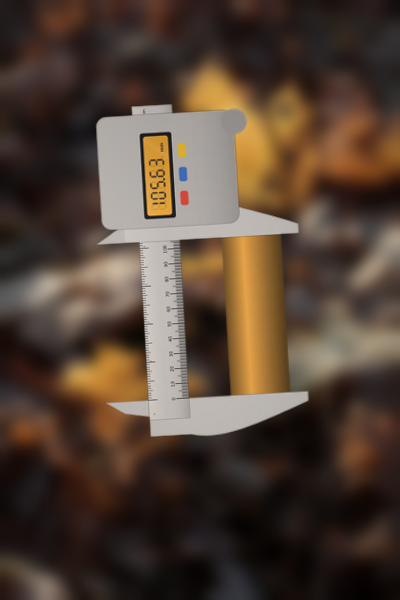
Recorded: value=105.63 unit=mm
